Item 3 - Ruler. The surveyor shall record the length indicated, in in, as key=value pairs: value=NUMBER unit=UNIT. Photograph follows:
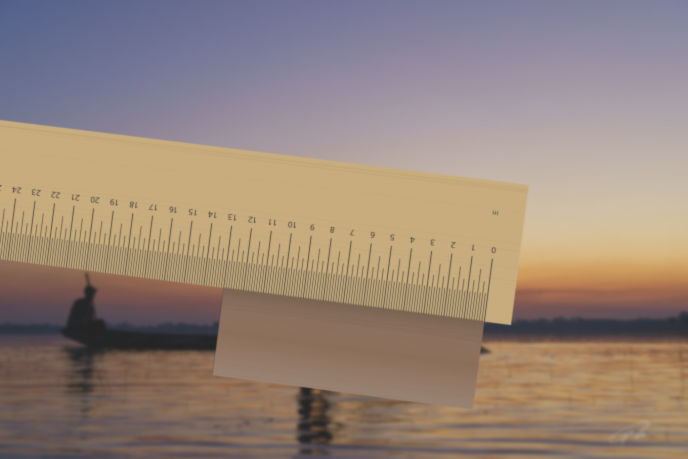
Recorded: value=13 unit=in
